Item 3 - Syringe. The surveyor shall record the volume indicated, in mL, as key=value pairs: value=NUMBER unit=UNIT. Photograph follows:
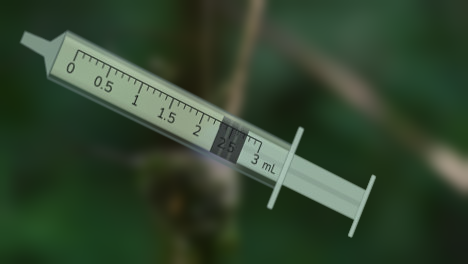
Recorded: value=2.3 unit=mL
